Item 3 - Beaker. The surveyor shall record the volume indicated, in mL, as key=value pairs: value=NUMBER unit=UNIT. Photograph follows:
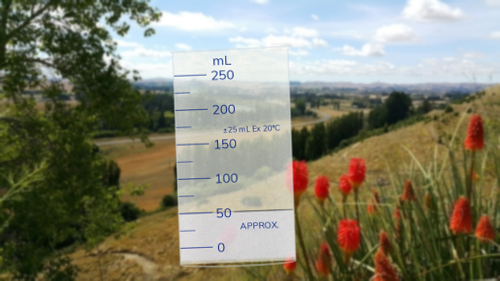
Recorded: value=50 unit=mL
